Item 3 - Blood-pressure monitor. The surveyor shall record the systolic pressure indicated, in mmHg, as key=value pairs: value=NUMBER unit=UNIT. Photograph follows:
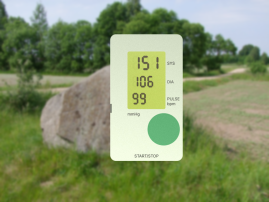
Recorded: value=151 unit=mmHg
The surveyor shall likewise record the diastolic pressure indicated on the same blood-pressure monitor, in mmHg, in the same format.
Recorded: value=106 unit=mmHg
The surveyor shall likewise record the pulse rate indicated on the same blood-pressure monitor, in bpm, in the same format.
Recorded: value=99 unit=bpm
